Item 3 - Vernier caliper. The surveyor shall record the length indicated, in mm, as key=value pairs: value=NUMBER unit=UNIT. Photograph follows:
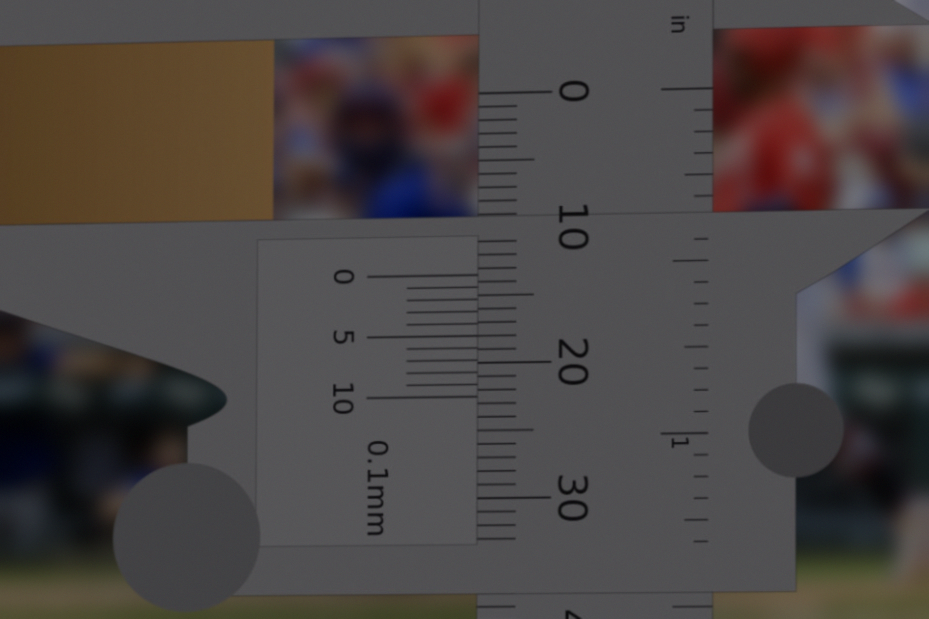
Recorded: value=13.5 unit=mm
